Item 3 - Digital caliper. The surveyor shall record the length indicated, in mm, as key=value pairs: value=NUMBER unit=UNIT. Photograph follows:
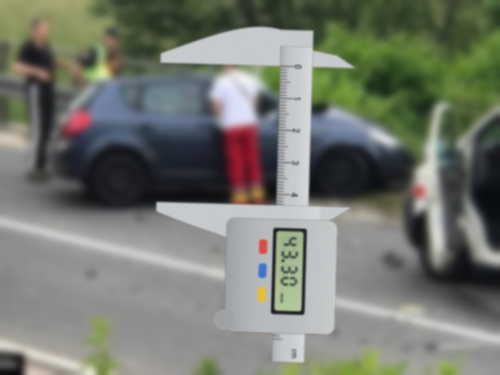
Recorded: value=43.30 unit=mm
